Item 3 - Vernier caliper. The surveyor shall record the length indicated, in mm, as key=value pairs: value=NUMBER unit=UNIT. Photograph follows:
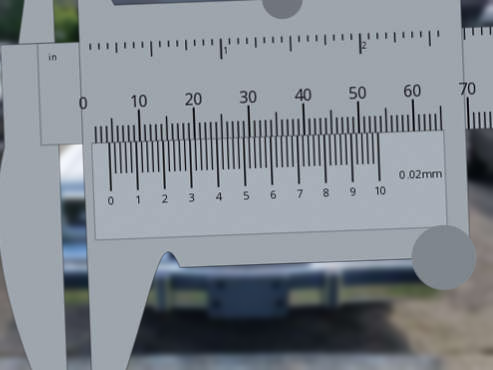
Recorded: value=4.4 unit=mm
